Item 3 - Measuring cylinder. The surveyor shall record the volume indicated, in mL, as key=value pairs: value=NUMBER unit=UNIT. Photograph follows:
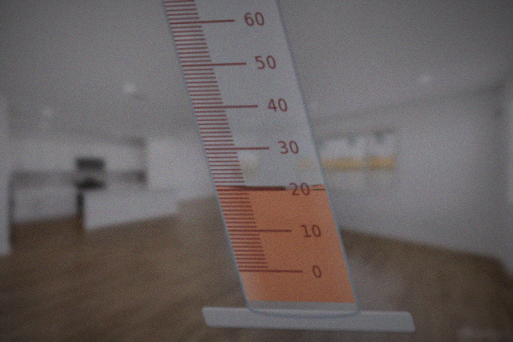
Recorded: value=20 unit=mL
